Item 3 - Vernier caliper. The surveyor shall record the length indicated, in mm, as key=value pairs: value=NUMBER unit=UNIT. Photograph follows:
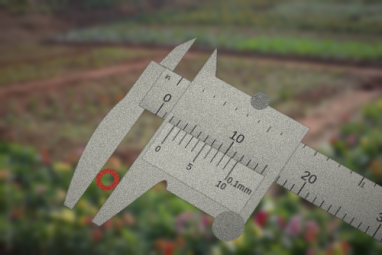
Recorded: value=2.8 unit=mm
